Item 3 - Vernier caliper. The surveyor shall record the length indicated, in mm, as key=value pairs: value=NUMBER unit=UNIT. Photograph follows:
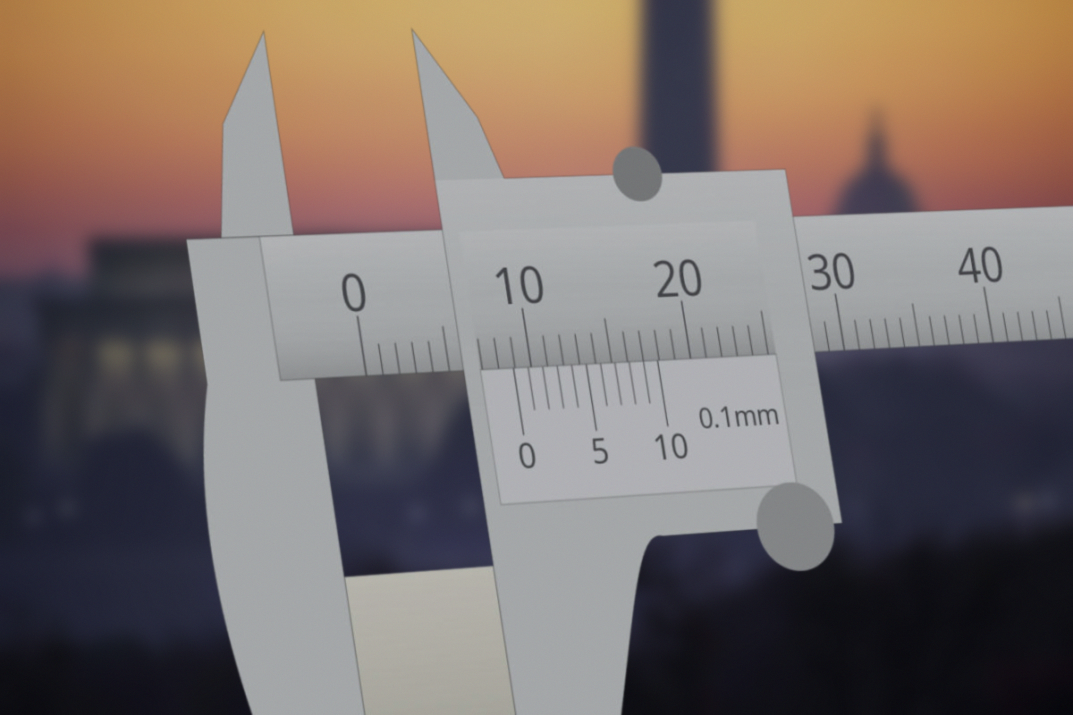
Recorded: value=8.9 unit=mm
